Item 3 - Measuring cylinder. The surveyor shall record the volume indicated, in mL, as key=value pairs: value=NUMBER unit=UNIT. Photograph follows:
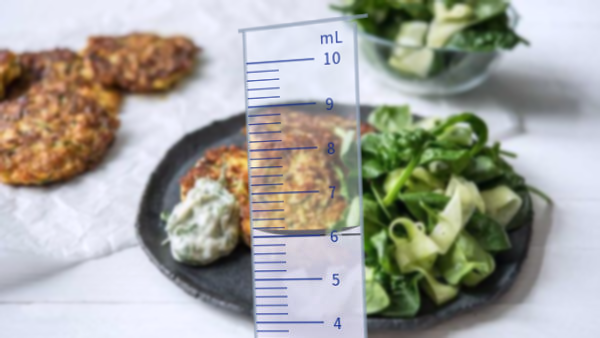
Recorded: value=6 unit=mL
